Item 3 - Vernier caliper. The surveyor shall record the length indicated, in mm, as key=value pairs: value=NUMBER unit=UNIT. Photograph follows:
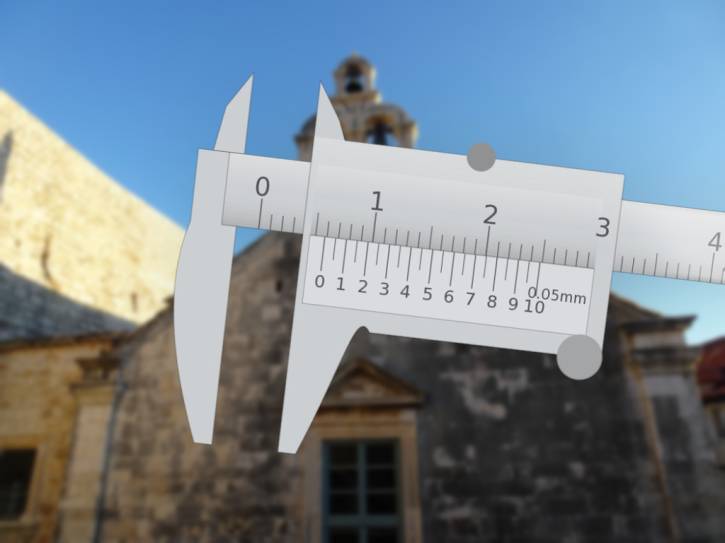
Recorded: value=5.8 unit=mm
